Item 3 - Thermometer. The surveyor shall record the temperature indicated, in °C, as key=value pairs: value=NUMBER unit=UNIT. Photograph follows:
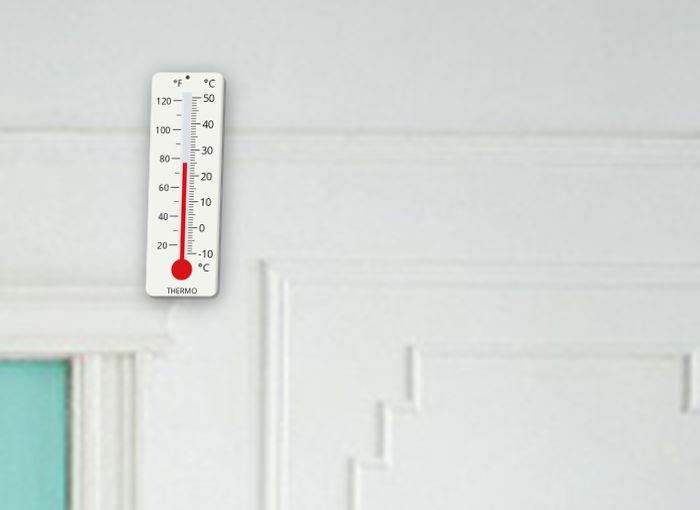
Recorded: value=25 unit=°C
